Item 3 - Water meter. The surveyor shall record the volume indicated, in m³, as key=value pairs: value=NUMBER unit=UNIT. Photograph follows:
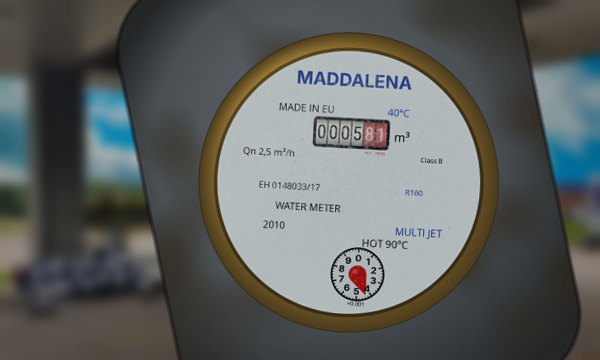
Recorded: value=5.814 unit=m³
